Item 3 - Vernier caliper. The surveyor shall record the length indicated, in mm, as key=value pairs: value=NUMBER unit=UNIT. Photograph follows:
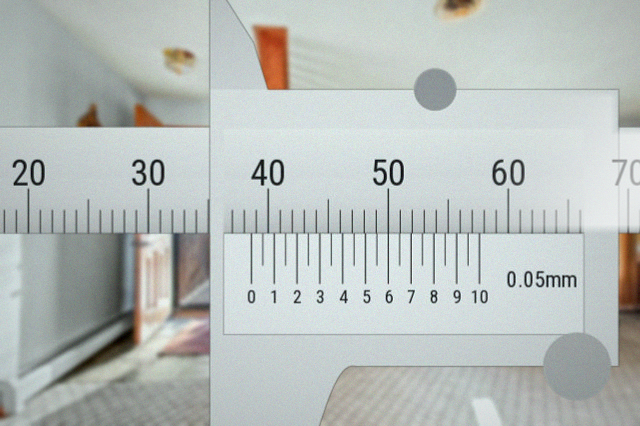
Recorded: value=38.6 unit=mm
